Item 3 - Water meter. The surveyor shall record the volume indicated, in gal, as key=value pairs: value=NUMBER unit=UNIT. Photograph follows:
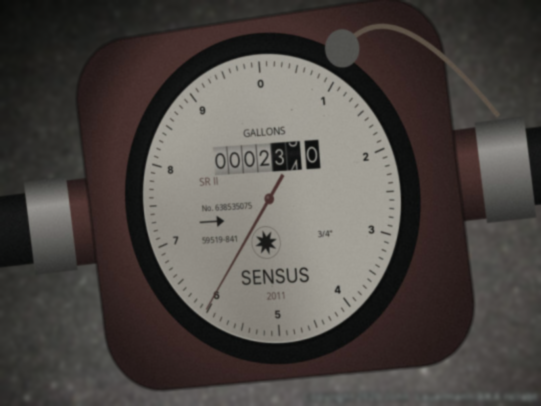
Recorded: value=2336.0 unit=gal
